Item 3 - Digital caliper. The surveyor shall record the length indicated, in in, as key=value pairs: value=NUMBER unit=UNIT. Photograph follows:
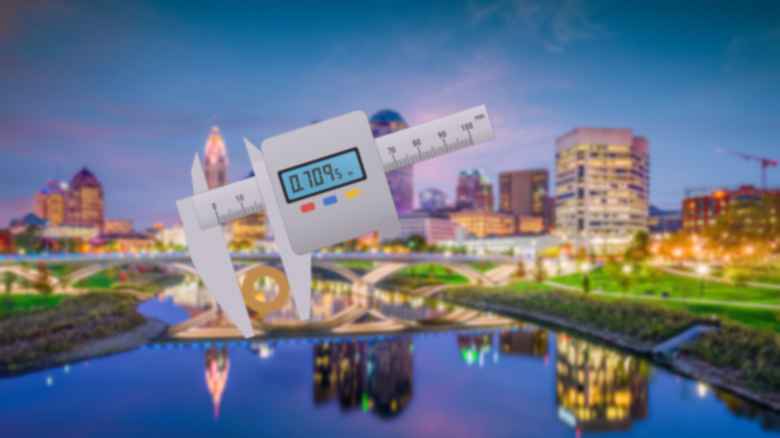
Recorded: value=0.7095 unit=in
